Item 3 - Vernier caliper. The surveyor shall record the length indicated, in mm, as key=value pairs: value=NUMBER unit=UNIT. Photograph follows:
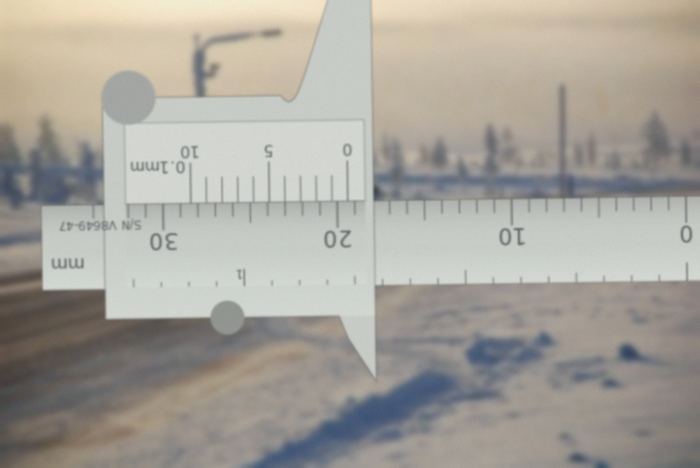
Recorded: value=19.4 unit=mm
